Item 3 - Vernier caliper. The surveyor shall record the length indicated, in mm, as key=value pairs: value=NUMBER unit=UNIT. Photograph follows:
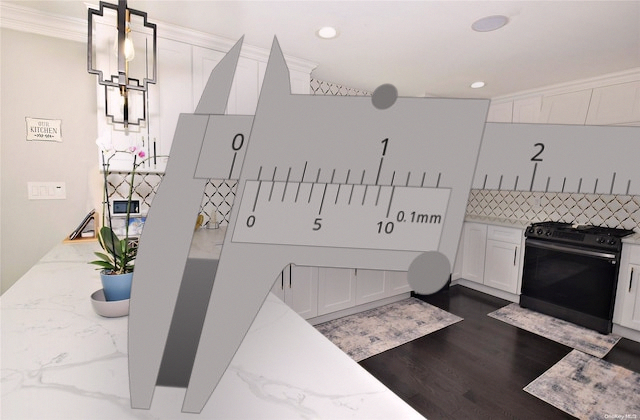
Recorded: value=2.2 unit=mm
